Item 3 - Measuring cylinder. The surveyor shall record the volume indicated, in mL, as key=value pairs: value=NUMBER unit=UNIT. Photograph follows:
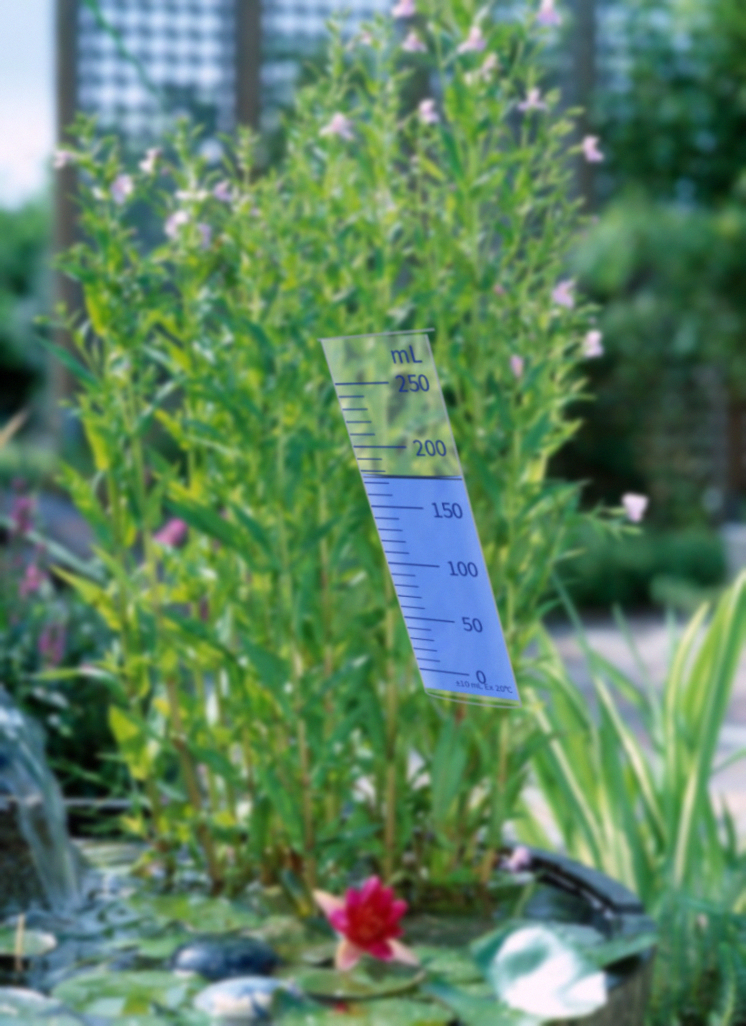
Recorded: value=175 unit=mL
